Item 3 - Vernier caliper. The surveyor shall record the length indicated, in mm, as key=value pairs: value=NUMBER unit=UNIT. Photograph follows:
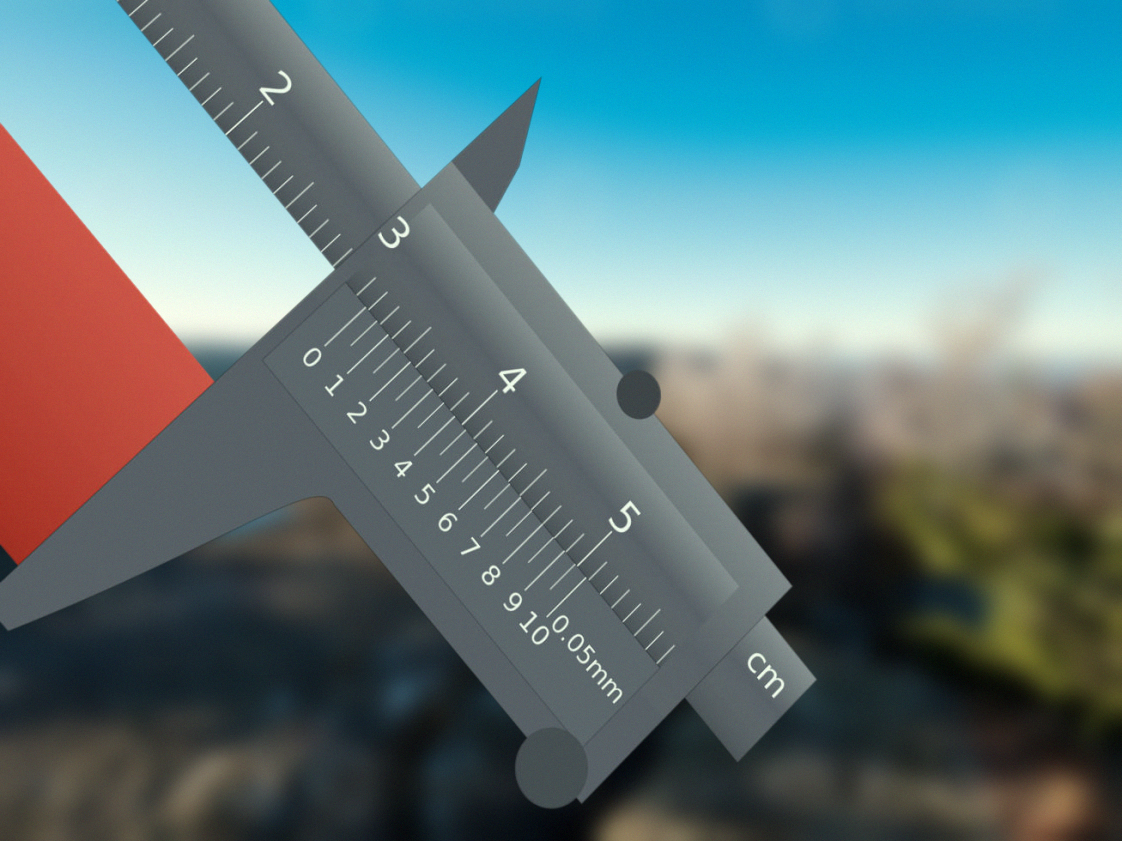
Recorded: value=31.8 unit=mm
